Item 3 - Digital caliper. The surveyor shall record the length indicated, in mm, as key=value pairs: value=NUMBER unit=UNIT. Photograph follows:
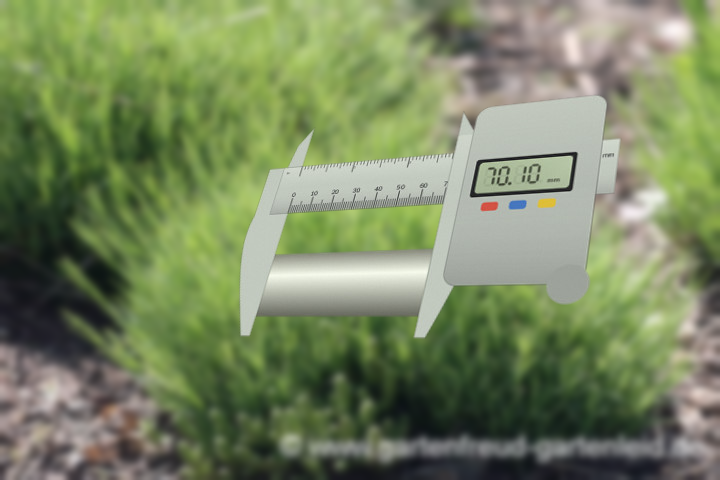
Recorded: value=70.10 unit=mm
